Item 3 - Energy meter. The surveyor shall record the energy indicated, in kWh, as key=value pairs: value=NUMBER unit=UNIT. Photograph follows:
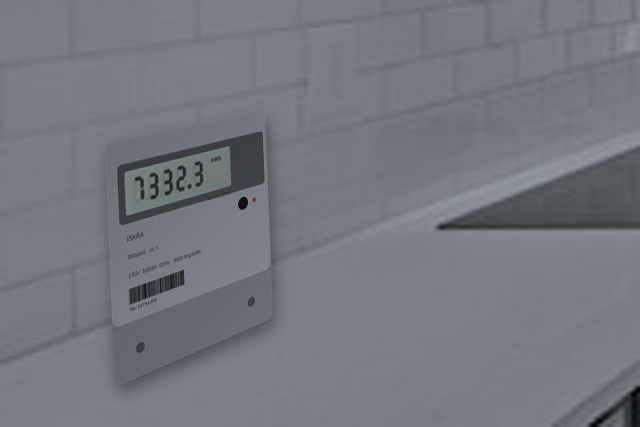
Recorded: value=7332.3 unit=kWh
